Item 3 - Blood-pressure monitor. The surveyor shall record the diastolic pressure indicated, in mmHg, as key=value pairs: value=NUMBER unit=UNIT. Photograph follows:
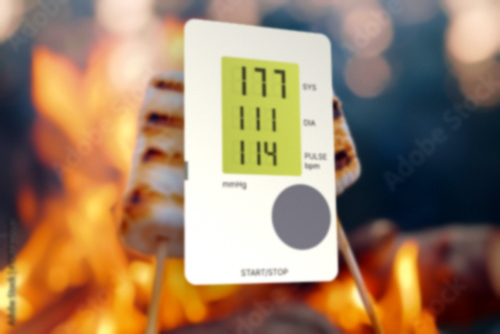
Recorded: value=111 unit=mmHg
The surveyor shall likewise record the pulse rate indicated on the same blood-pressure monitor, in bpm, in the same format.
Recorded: value=114 unit=bpm
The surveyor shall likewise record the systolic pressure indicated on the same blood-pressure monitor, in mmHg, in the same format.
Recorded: value=177 unit=mmHg
